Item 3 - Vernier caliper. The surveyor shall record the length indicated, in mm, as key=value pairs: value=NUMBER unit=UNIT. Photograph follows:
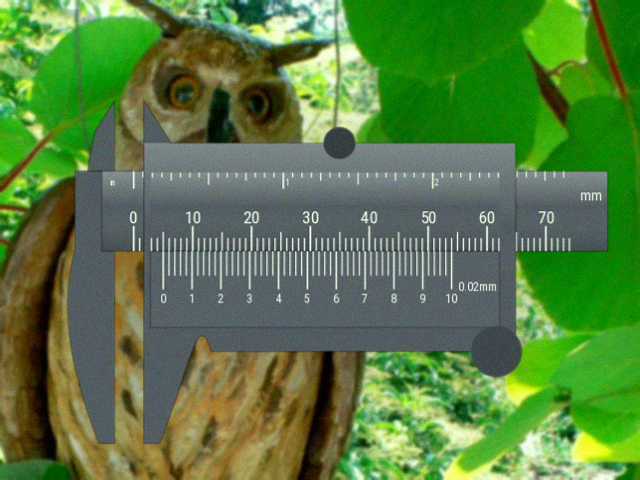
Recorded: value=5.0 unit=mm
